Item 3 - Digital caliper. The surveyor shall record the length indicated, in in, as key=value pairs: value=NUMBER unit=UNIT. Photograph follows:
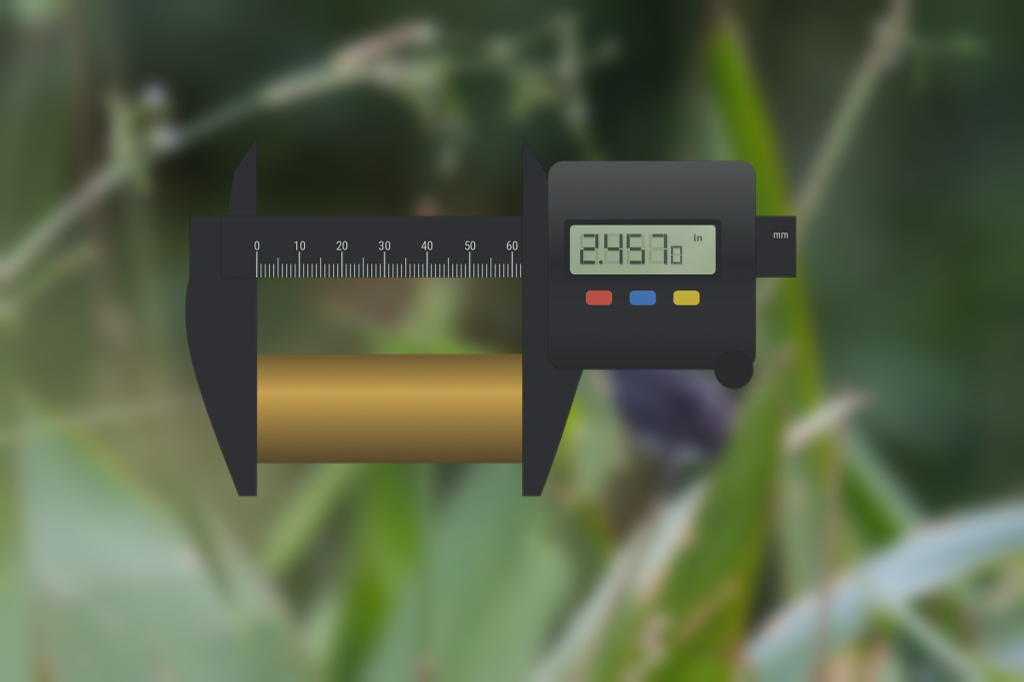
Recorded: value=2.4570 unit=in
